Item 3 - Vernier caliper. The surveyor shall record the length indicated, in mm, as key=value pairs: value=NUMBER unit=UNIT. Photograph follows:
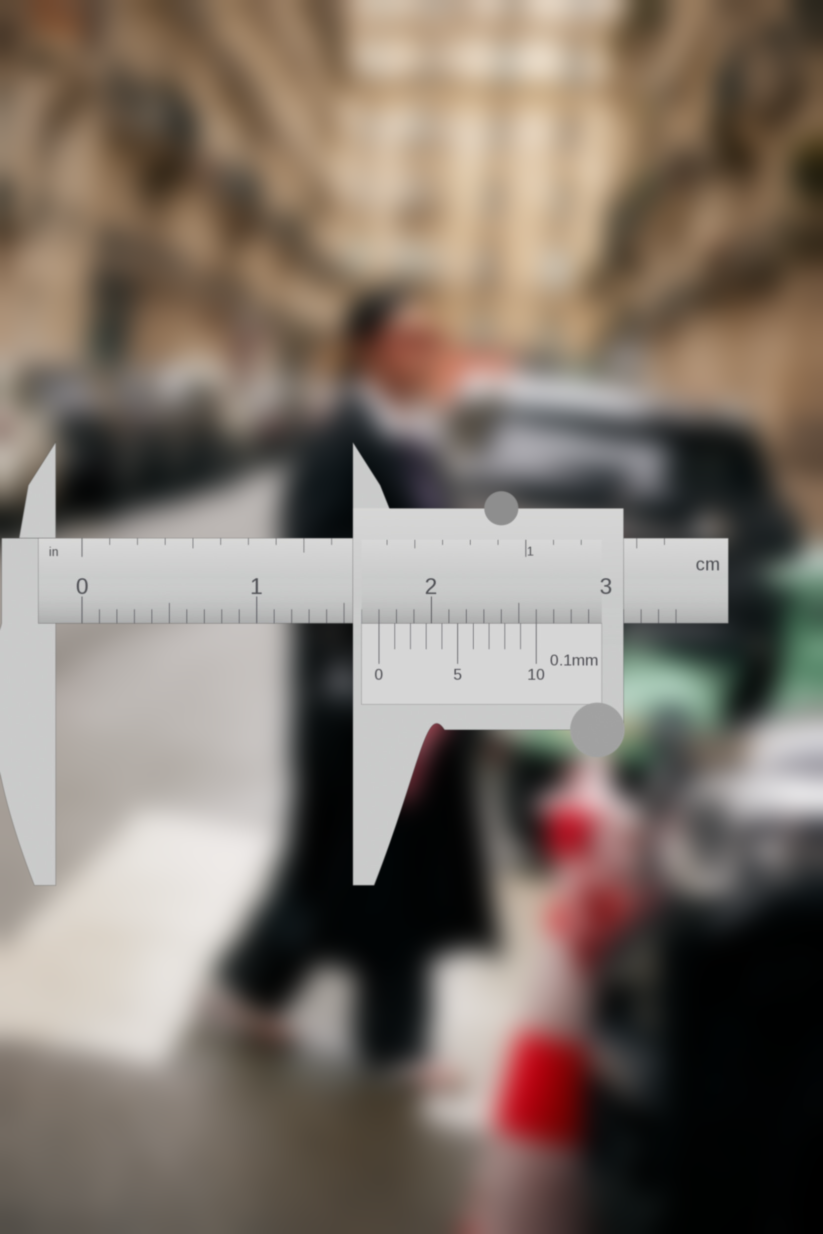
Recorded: value=17.0 unit=mm
